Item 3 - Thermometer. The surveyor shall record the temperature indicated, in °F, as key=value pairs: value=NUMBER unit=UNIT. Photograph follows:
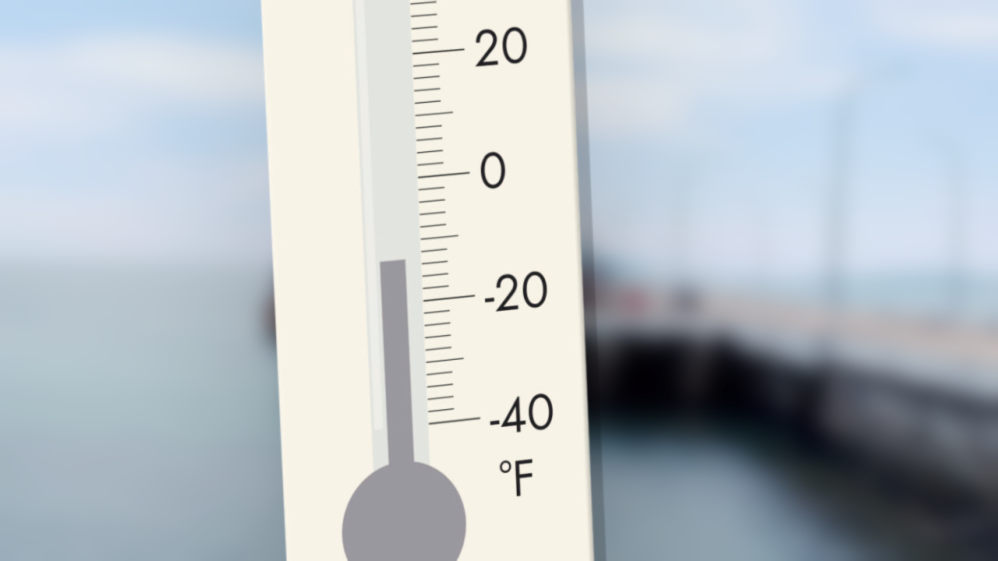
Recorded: value=-13 unit=°F
